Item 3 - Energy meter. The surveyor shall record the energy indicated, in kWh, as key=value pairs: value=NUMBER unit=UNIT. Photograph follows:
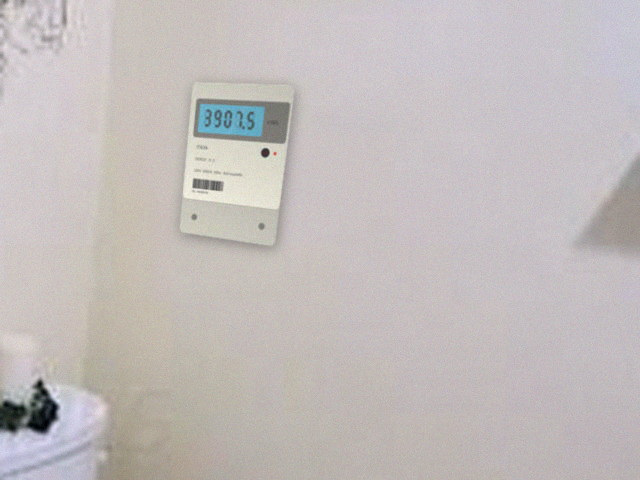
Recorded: value=3907.5 unit=kWh
